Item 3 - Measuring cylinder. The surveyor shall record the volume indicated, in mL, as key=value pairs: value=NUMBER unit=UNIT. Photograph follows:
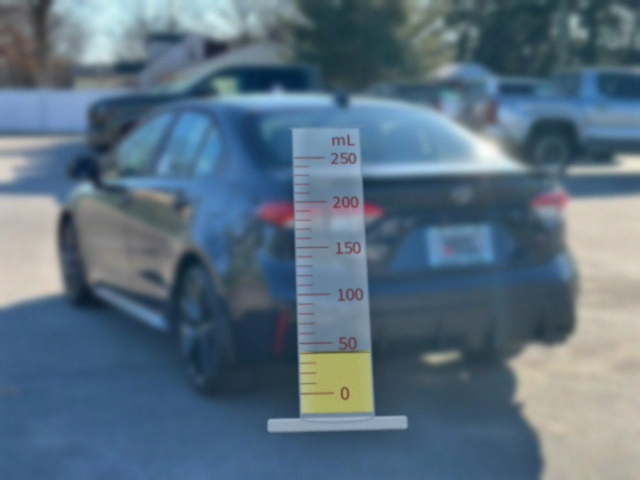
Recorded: value=40 unit=mL
